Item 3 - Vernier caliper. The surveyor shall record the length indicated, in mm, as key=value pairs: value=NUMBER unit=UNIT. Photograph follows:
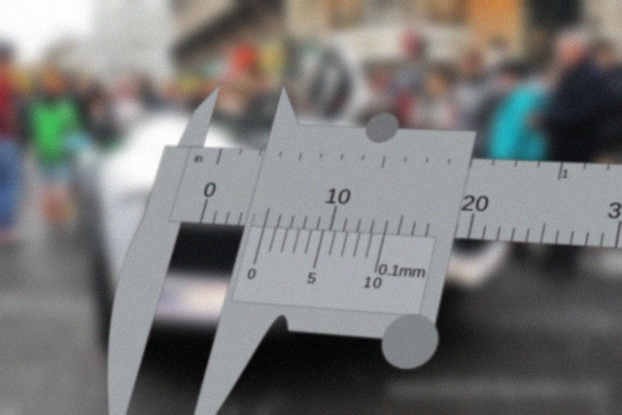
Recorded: value=5.0 unit=mm
